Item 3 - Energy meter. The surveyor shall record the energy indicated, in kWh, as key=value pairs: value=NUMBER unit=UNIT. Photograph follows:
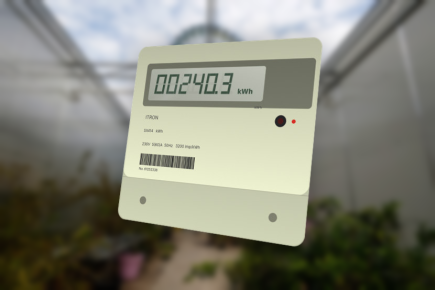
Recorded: value=240.3 unit=kWh
